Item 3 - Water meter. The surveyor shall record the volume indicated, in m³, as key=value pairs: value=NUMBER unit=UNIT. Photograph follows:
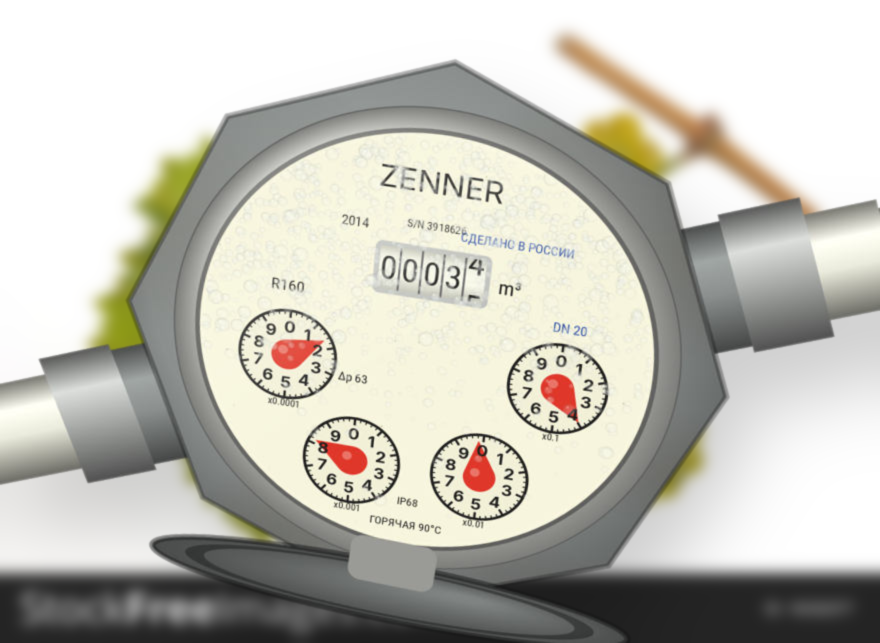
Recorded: value=34.3981 unit=m³
